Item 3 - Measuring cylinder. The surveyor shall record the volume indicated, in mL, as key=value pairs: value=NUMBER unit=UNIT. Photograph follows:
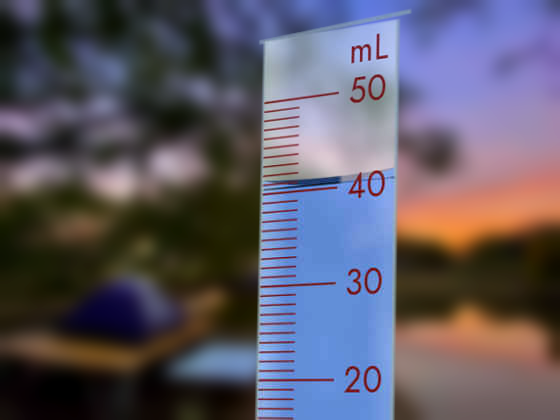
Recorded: value=40.5 unit=mL
